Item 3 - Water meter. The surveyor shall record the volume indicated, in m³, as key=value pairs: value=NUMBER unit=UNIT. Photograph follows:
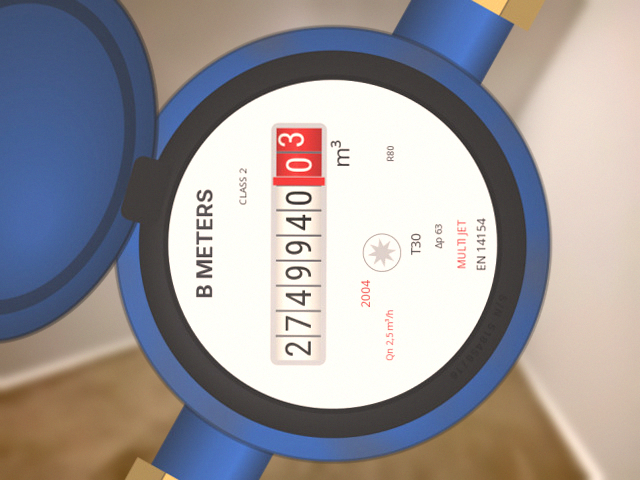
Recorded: value=2749940.03 unit=m³
